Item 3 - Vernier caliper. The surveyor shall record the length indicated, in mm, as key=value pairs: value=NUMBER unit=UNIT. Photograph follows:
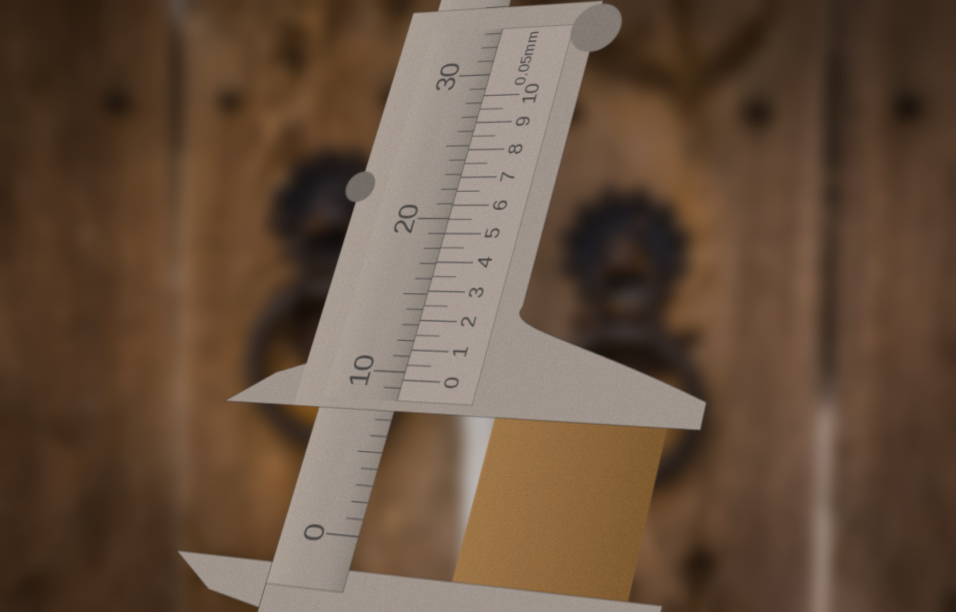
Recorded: value=9.5 unit=mm
